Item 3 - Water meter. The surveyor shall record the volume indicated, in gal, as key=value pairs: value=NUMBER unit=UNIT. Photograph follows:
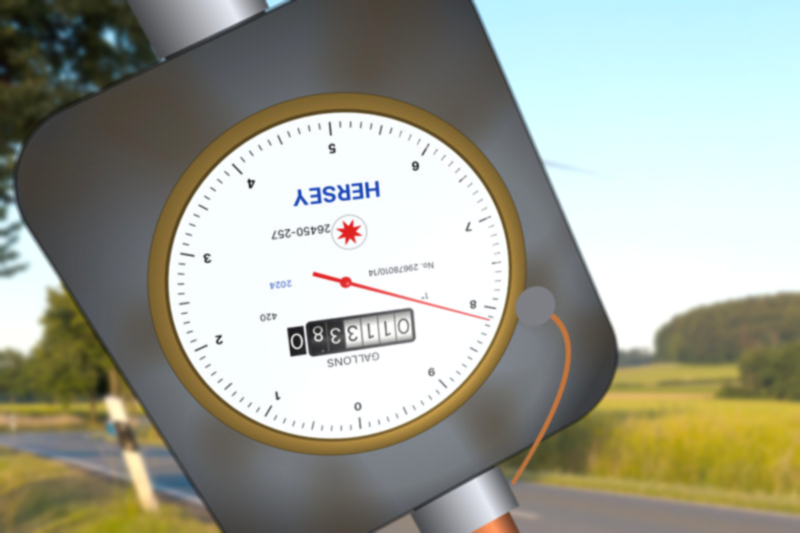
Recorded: value=113378.1 unit=gal
